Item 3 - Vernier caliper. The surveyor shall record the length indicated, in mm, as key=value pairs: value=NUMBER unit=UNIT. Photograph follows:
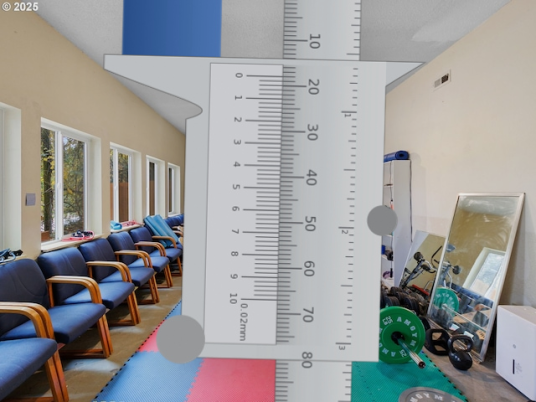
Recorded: value=18.0 unit=mm
